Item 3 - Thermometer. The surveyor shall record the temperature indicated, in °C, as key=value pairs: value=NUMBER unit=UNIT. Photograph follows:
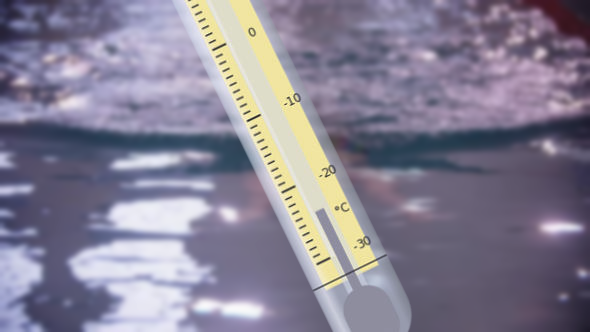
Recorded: value=-24 unit=°C
